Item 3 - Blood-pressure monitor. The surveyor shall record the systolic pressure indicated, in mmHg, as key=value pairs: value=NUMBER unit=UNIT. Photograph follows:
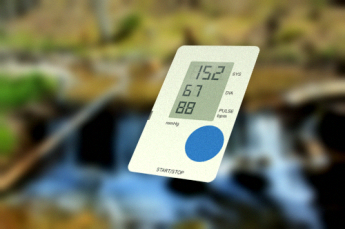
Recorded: value=152 unit=mmHg
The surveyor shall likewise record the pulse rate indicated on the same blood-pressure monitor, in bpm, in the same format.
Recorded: value=88 unit=bpm
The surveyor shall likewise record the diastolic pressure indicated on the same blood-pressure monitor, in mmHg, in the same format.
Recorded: value=67 unit=mmHg
